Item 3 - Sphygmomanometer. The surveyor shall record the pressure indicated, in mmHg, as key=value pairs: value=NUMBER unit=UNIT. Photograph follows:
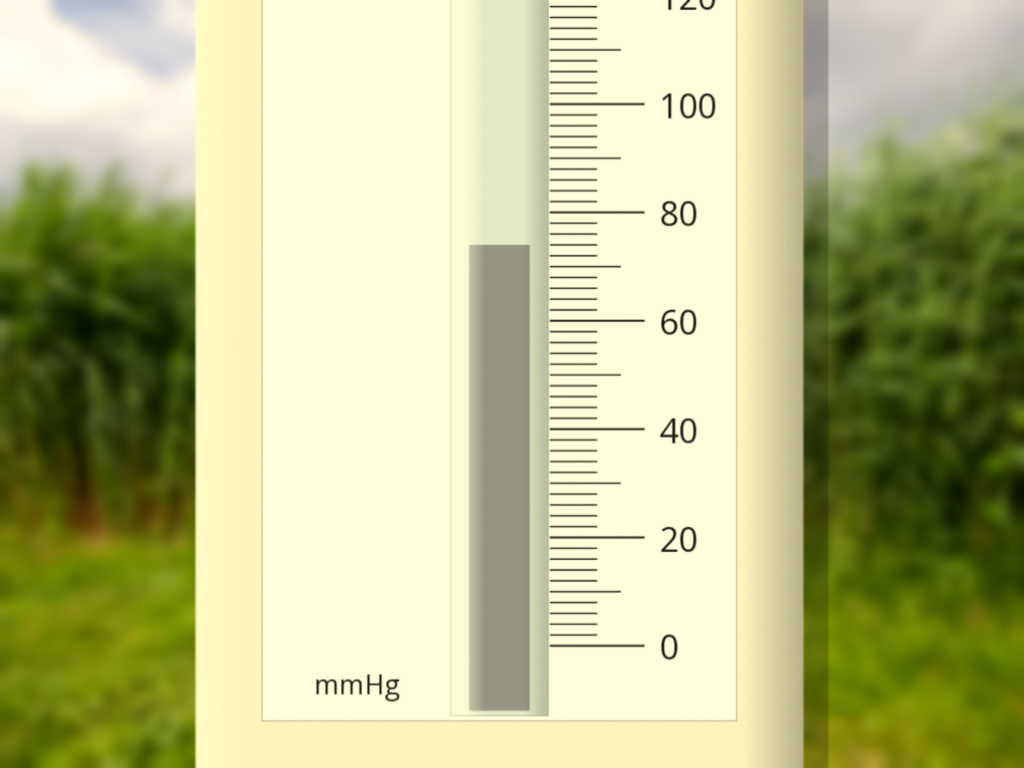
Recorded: value=74 unit=mmHg
